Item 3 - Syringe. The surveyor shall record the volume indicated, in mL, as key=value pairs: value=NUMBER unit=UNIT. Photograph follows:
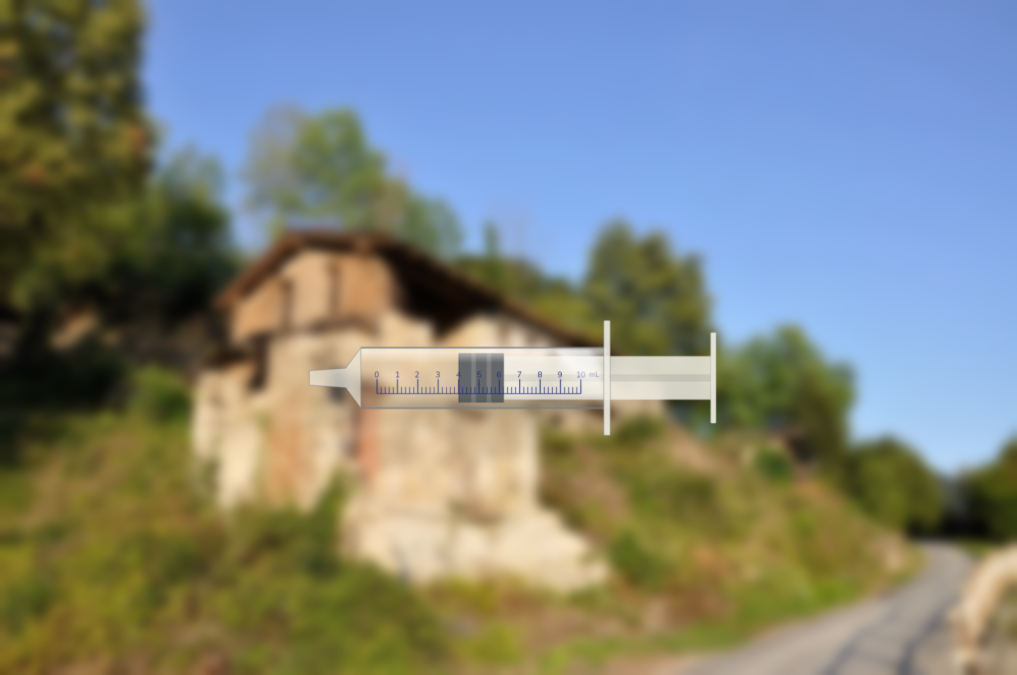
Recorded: value=4 unit=mL
